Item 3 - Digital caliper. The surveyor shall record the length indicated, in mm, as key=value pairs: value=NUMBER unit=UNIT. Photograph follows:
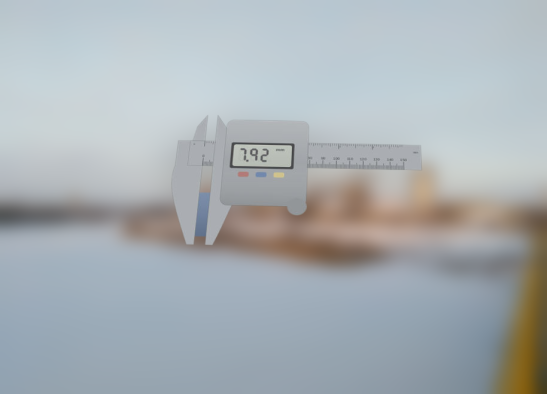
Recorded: value=7.92 unit=mm
